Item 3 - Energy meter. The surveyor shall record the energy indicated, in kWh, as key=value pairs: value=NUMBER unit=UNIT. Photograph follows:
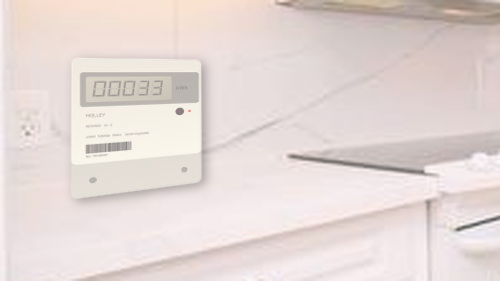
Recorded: value=33 unit=kWh
